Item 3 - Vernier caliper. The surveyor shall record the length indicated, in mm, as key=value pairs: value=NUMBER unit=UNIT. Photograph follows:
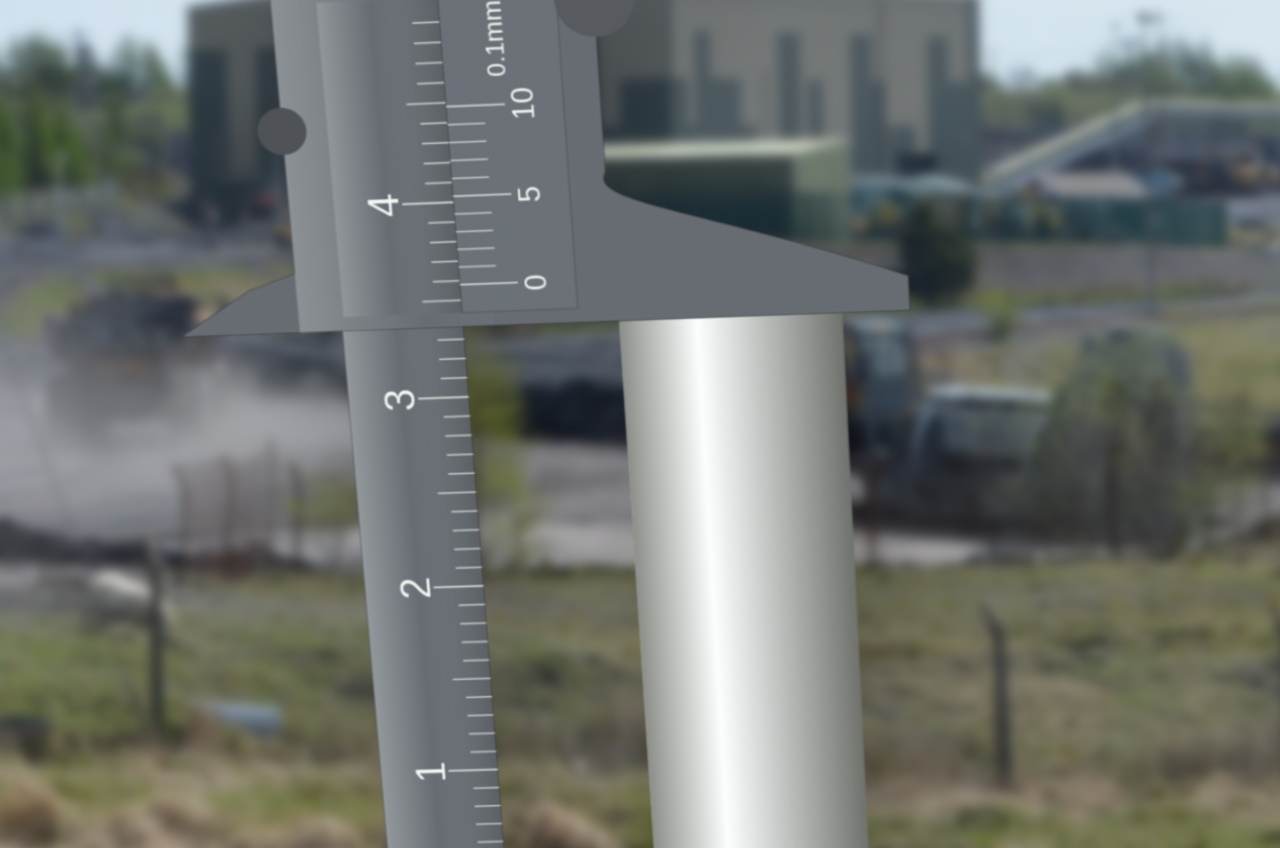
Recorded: value=35.8 unit=mm
